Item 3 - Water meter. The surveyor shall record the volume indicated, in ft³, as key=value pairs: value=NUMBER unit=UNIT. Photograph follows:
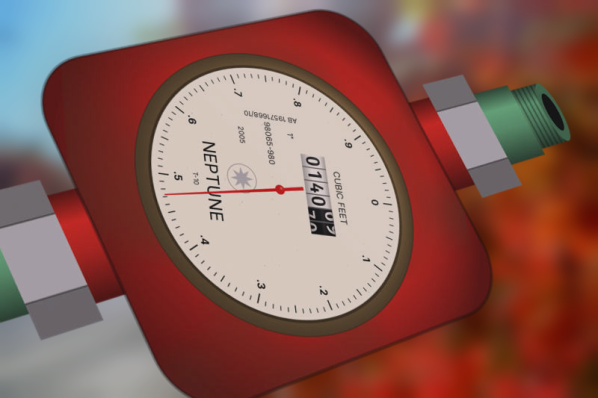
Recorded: value=14069.47 unit=ft³
